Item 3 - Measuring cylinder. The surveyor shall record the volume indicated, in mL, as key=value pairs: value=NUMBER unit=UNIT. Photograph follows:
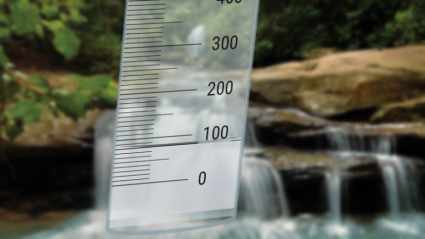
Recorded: value=80 unit=mL
